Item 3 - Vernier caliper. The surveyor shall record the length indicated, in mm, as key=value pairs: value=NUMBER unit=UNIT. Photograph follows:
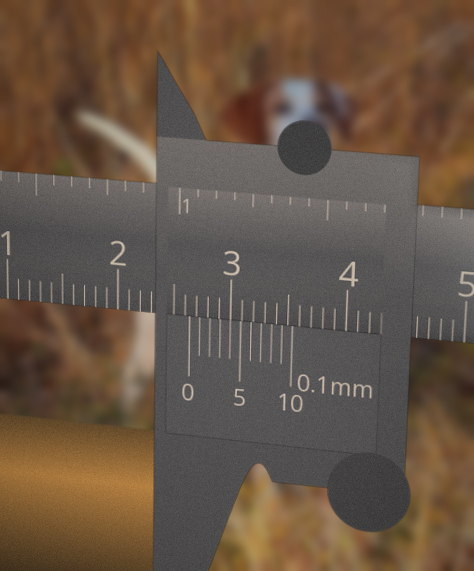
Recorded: value=26.4 unit=mm
